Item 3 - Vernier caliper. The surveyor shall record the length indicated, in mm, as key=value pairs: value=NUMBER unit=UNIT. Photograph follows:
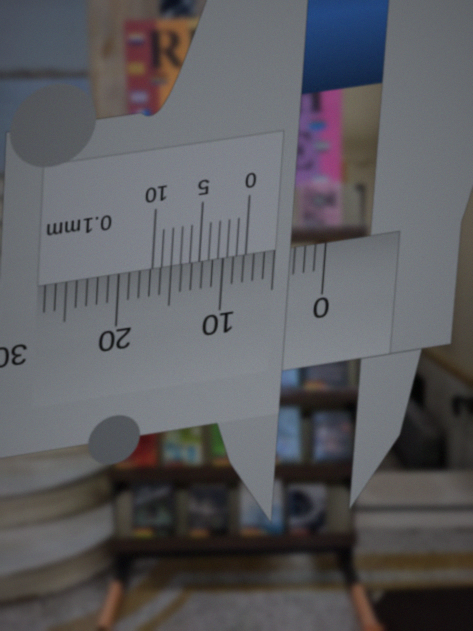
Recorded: value=7.8 unit=mm
